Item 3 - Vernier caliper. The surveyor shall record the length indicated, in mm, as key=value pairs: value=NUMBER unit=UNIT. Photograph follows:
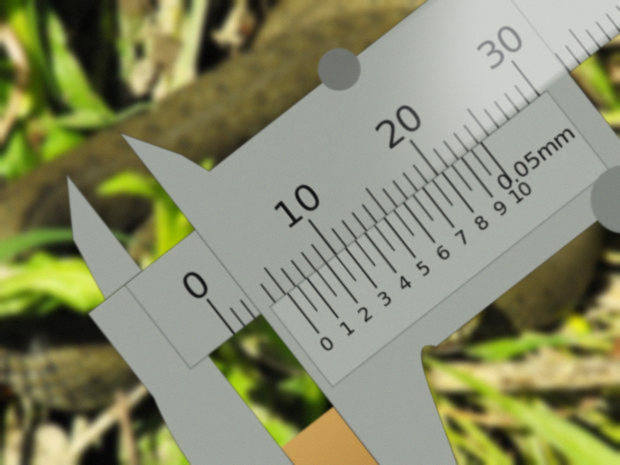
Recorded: value=5.2 unit=mm
